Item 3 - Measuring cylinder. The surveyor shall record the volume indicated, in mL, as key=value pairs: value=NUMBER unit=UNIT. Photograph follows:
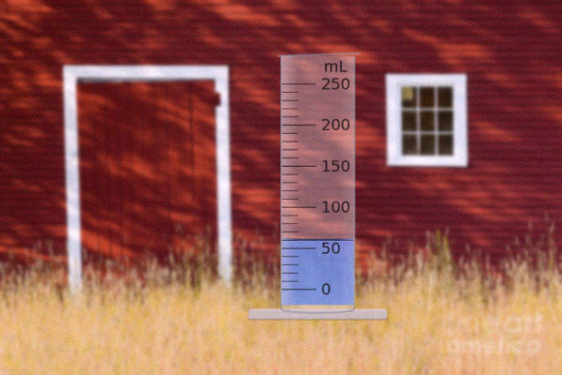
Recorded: value=60 unit=mL
